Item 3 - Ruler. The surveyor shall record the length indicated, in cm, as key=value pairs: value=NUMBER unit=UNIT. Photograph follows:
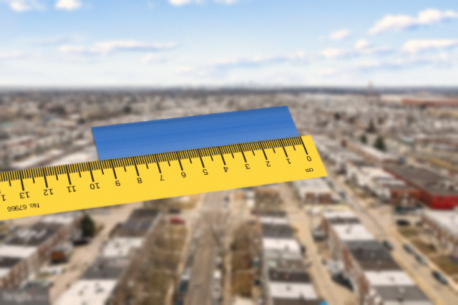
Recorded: value=9.5 unit=cm
